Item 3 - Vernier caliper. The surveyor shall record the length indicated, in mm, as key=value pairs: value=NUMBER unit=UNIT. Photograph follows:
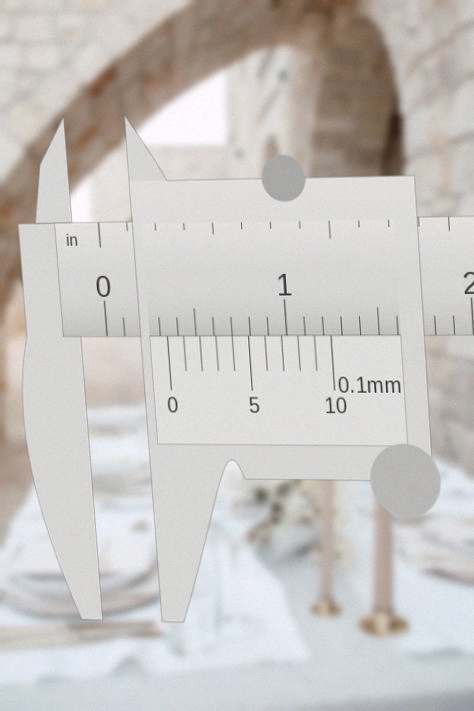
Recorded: value=3.4 unit=mm
